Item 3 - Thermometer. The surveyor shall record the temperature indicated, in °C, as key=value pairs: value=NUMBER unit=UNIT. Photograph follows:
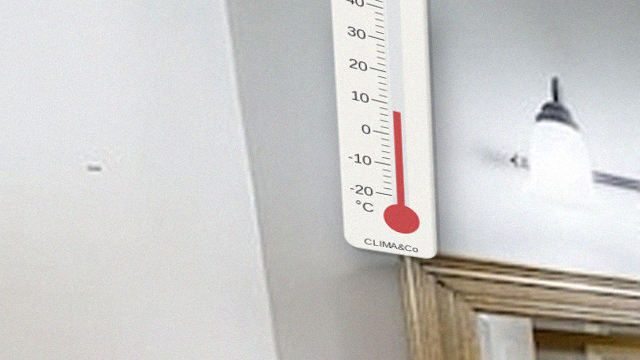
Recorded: value=8 unit=°C
